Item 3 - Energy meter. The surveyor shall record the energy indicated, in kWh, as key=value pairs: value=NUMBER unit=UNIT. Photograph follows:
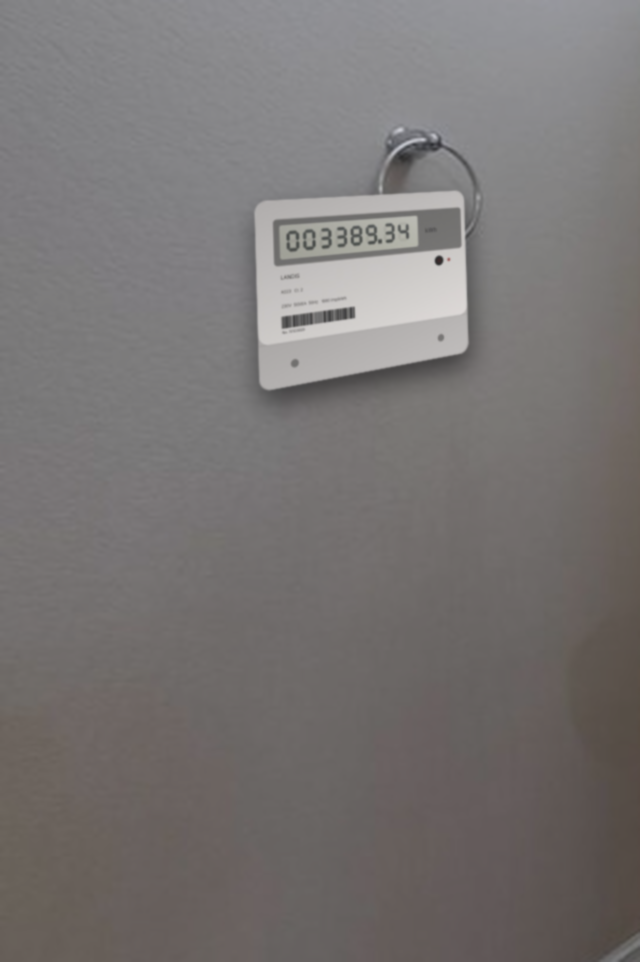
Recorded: value=3389.34 unit=kWh
